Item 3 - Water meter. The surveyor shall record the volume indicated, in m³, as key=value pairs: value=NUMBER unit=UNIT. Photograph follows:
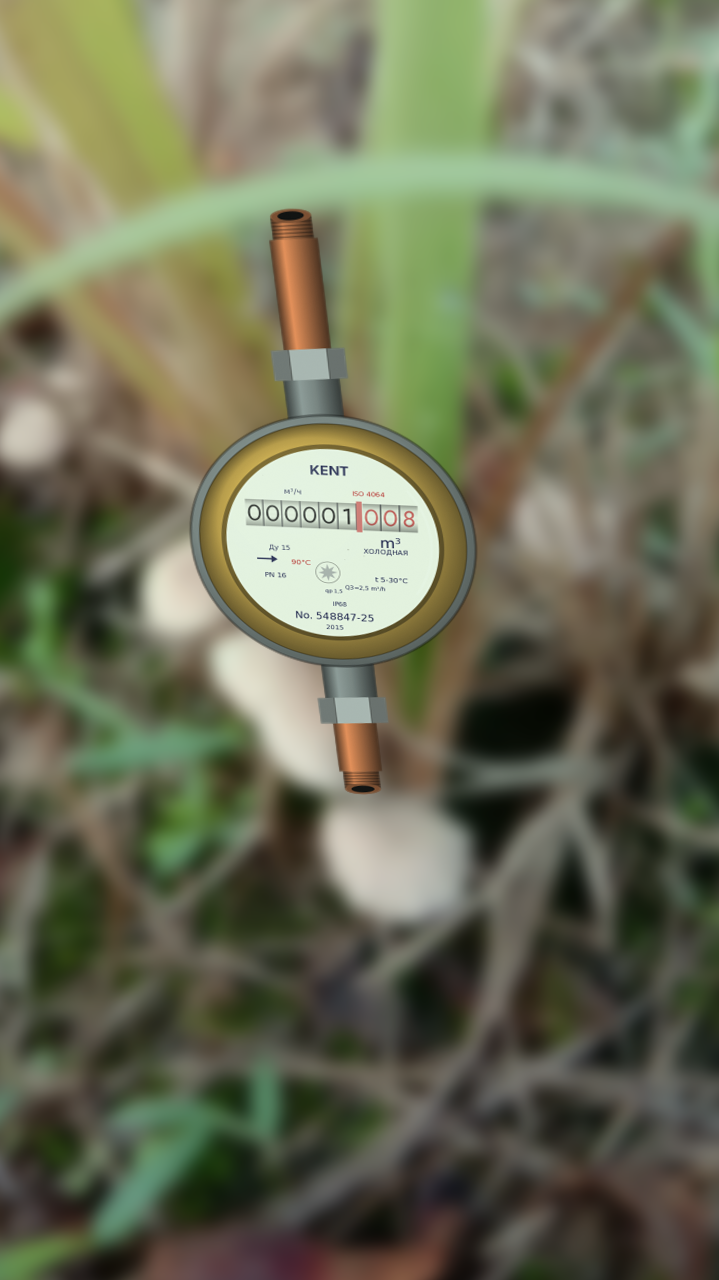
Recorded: value=1.008 unit=m³
